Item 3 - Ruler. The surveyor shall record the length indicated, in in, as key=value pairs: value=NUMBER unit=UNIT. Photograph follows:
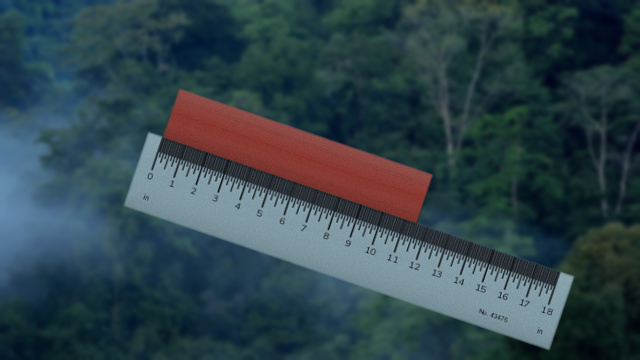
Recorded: value=11.5 unit=in
